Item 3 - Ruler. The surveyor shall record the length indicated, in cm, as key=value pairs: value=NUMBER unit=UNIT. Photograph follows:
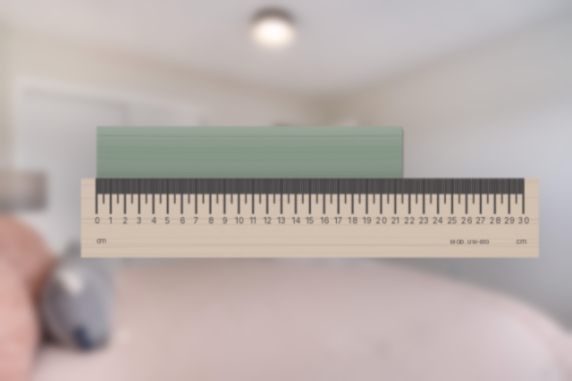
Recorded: value=21.5 unit=cm
